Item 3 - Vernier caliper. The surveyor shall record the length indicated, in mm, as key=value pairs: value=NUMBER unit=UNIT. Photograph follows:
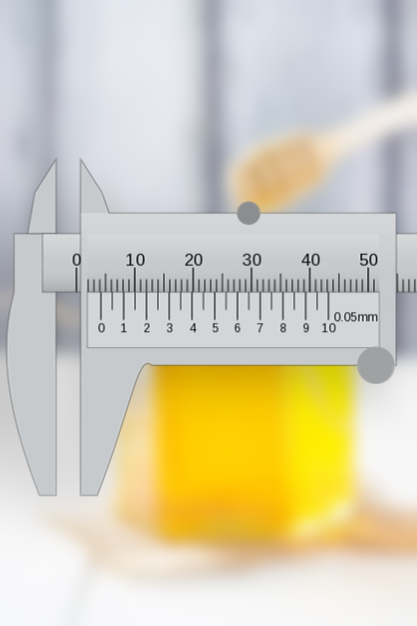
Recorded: value=4.2 unit=mm
